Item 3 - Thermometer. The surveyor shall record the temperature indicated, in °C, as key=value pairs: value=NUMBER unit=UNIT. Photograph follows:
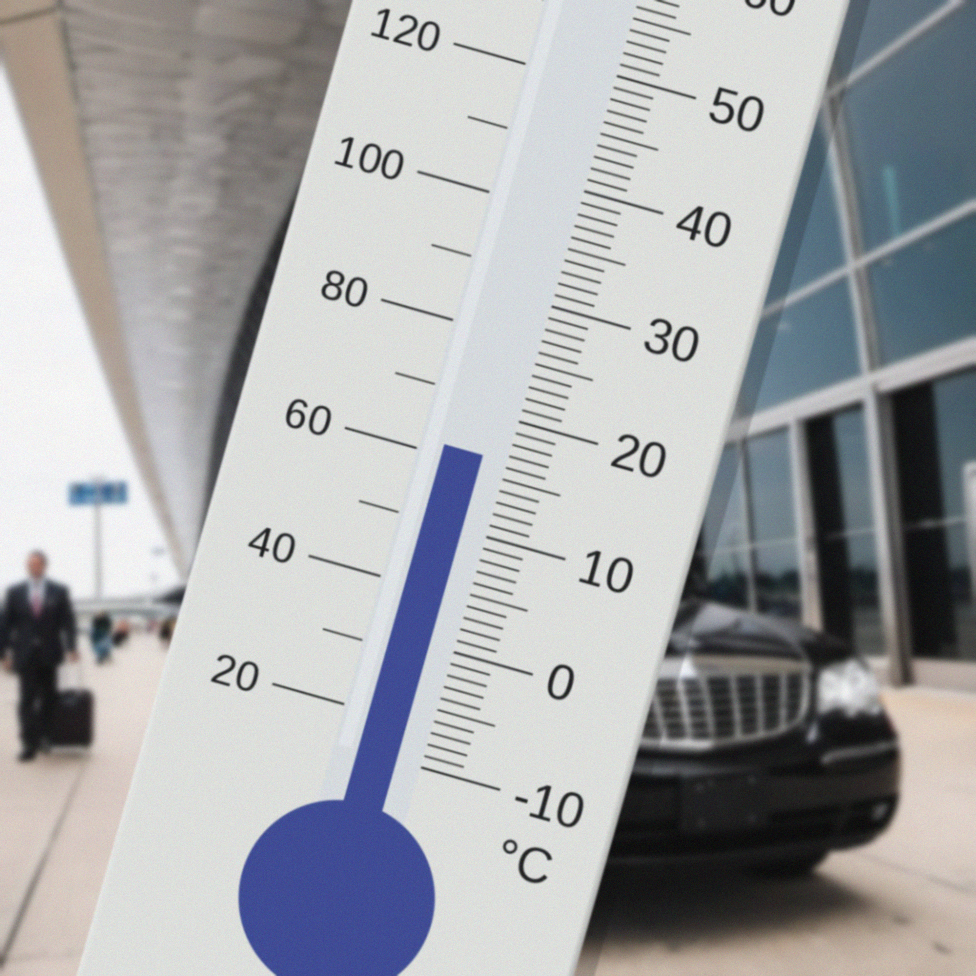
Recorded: value=16.5 unit=°C
